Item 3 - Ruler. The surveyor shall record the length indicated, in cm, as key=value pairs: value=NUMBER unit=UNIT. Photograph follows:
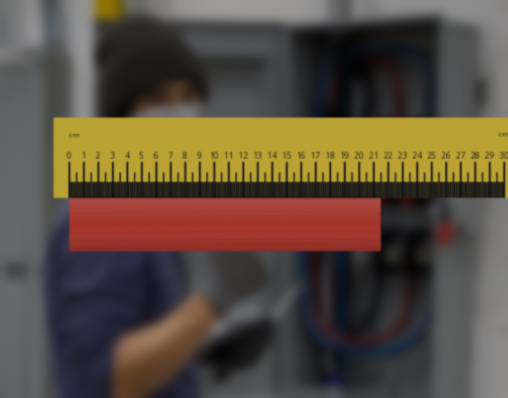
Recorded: value=21.5 unit=cm
